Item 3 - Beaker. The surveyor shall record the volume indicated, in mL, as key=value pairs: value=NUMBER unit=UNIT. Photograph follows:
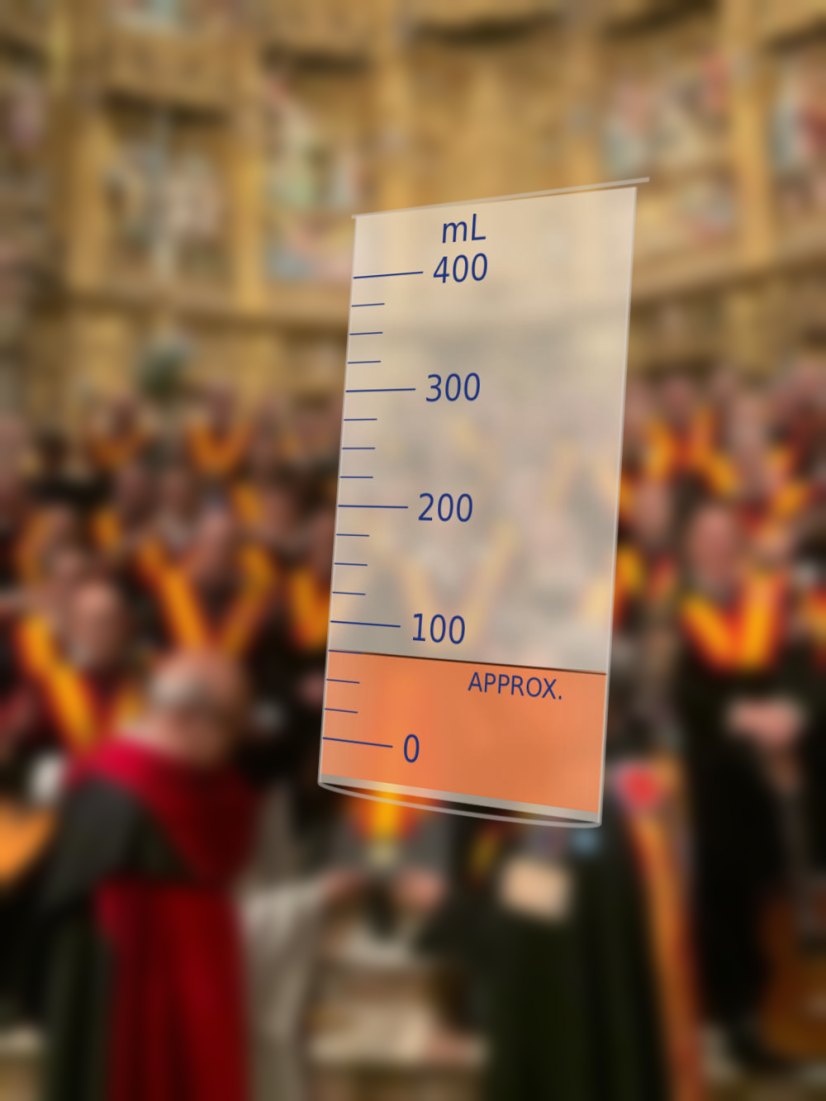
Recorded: value=75 unit=mL
